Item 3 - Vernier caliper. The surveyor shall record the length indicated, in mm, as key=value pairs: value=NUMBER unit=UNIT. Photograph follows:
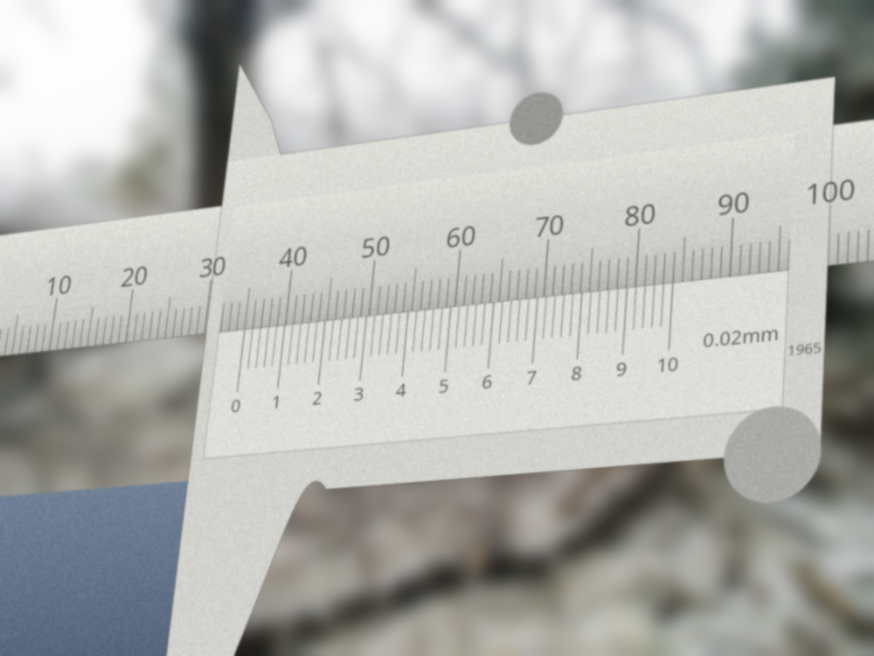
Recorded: value=35.0 unit=mm
